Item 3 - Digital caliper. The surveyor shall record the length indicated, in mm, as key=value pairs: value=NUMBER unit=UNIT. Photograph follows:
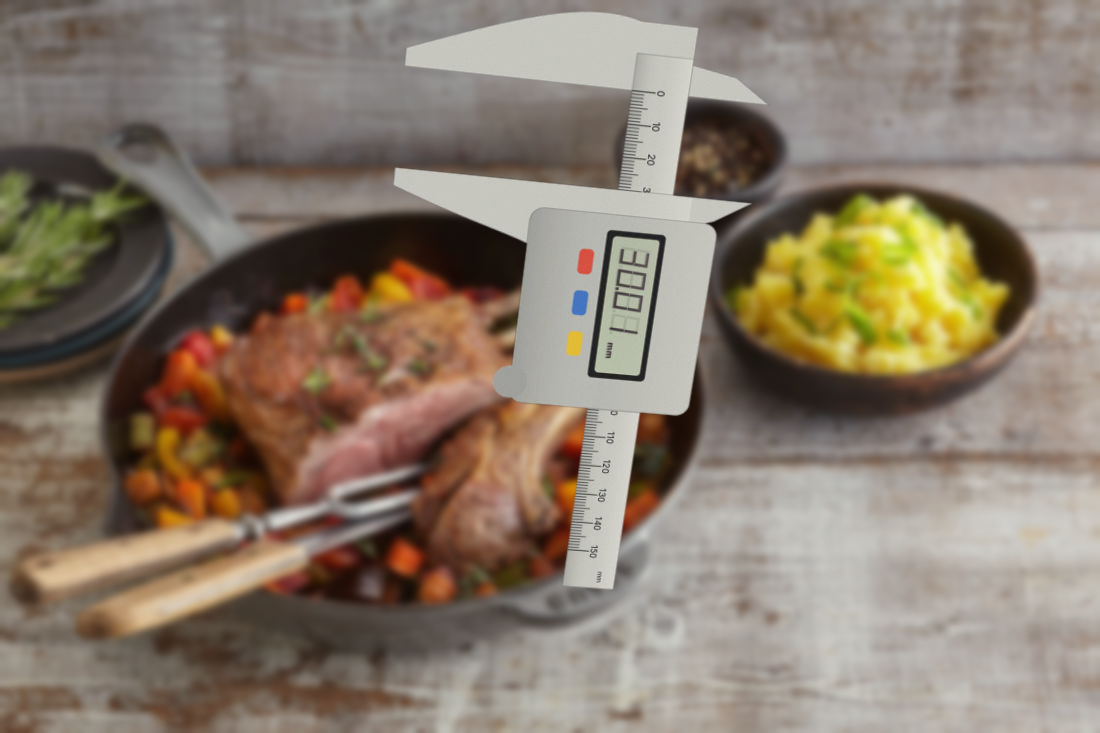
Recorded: value=30.01 unit=mm
